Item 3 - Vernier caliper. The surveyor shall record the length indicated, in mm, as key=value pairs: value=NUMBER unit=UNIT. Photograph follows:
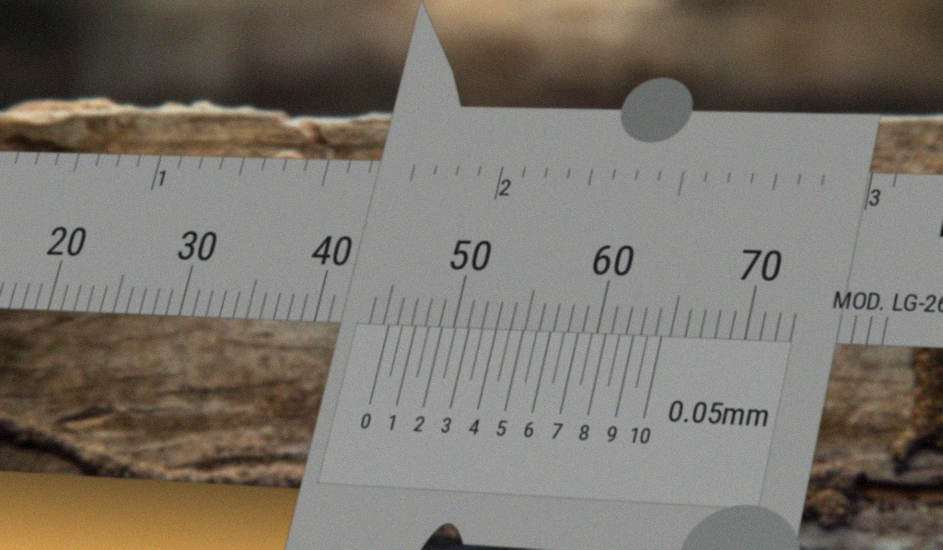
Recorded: value=45.4 unit=mm
